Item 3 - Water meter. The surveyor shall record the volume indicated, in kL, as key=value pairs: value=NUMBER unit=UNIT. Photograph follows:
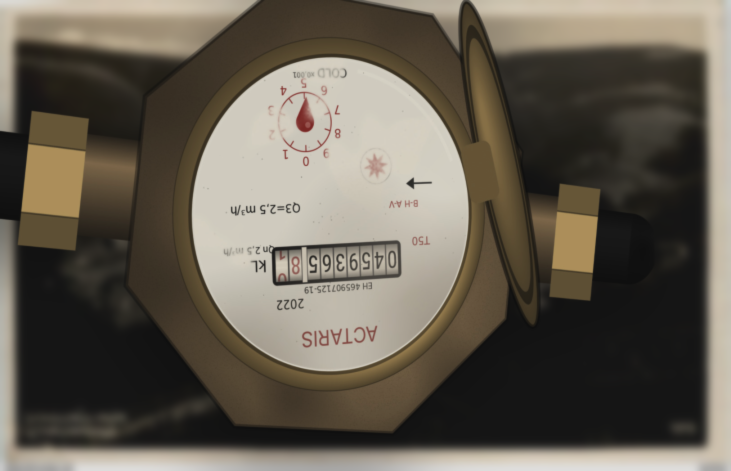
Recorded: value=459365.805 unit=kL
